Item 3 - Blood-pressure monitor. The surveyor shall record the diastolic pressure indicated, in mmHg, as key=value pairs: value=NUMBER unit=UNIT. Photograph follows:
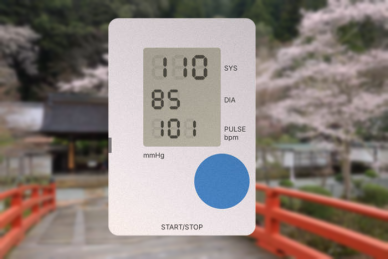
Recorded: value=85 unit=mmHg
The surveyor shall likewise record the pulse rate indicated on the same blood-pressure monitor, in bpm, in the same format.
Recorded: value=101 unit=bpm
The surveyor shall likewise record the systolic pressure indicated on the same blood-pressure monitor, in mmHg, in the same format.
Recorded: value=110 unit=mmHg
